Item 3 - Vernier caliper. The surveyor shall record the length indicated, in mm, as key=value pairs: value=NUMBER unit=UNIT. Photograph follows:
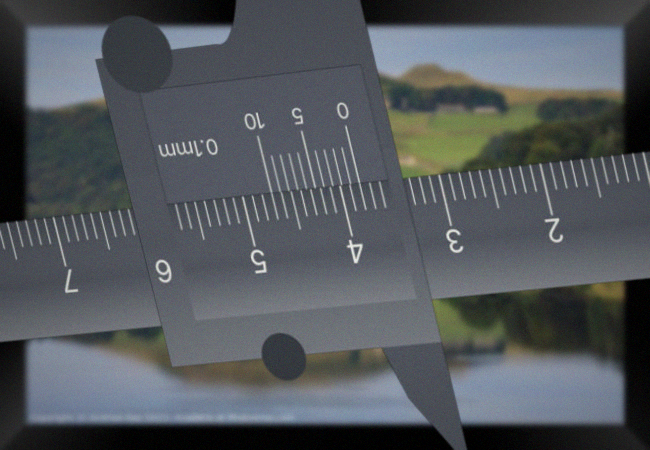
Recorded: value=38.0 unit=mm
